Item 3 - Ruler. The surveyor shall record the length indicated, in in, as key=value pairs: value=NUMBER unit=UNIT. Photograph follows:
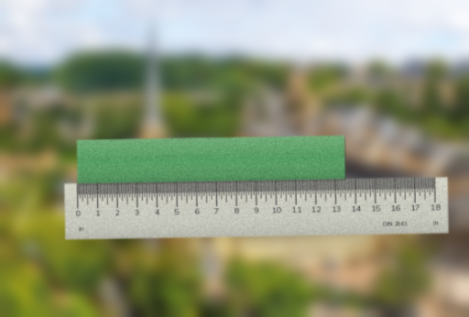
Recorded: value=13.5 unit=in
